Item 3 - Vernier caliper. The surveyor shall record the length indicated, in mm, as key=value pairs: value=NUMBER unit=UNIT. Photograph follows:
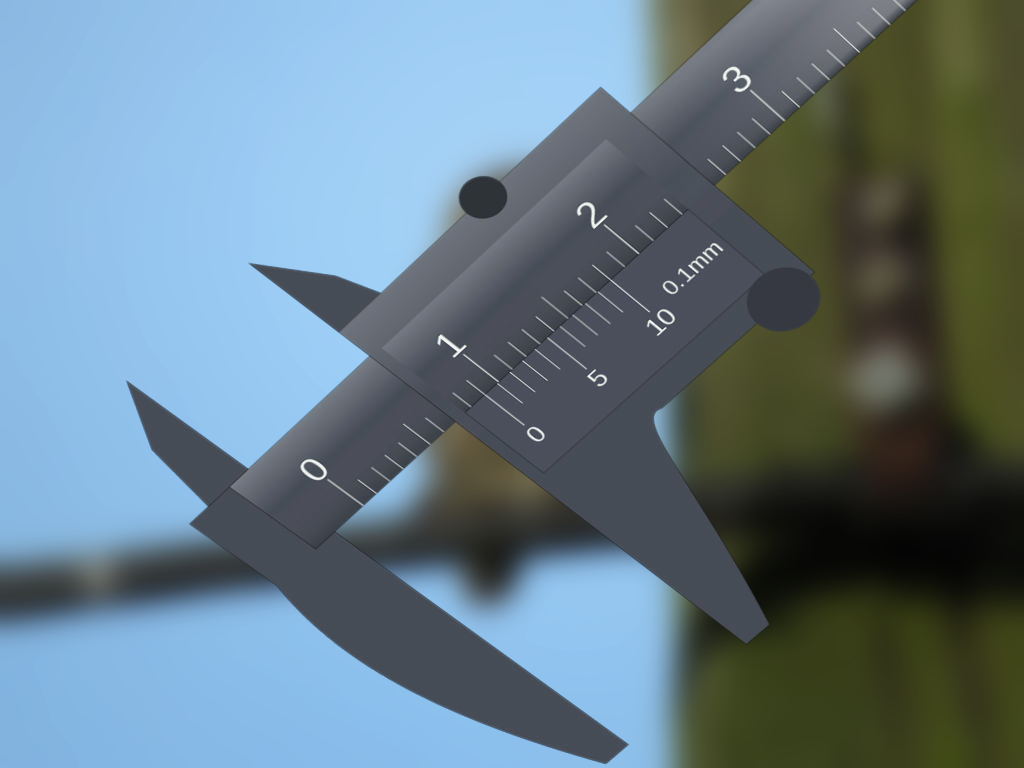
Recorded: value=9.0 unit=mm
